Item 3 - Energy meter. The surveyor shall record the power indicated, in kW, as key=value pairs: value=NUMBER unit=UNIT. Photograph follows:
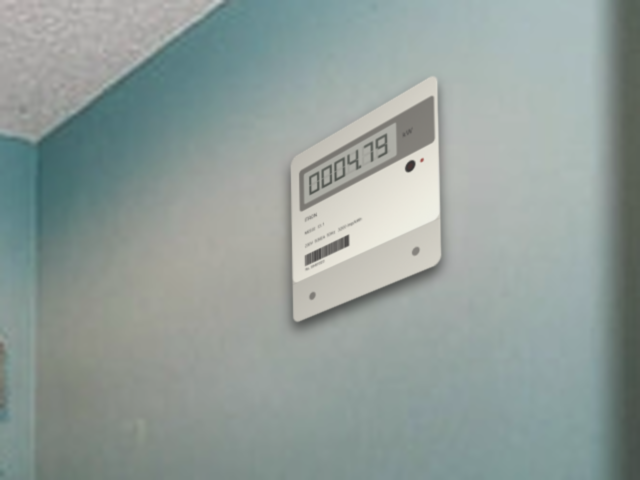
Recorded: value=4.79 unit=kW
